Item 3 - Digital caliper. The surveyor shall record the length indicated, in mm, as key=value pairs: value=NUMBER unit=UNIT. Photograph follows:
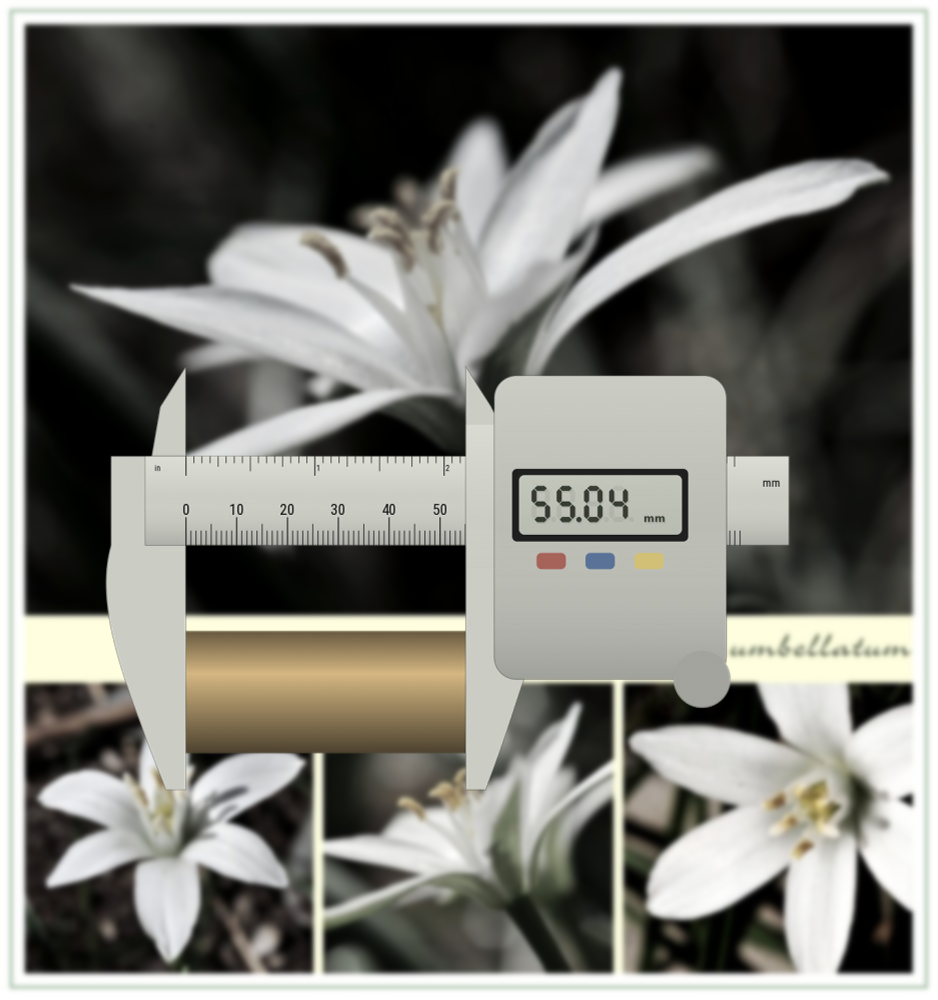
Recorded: value=55.04 unit=mm
